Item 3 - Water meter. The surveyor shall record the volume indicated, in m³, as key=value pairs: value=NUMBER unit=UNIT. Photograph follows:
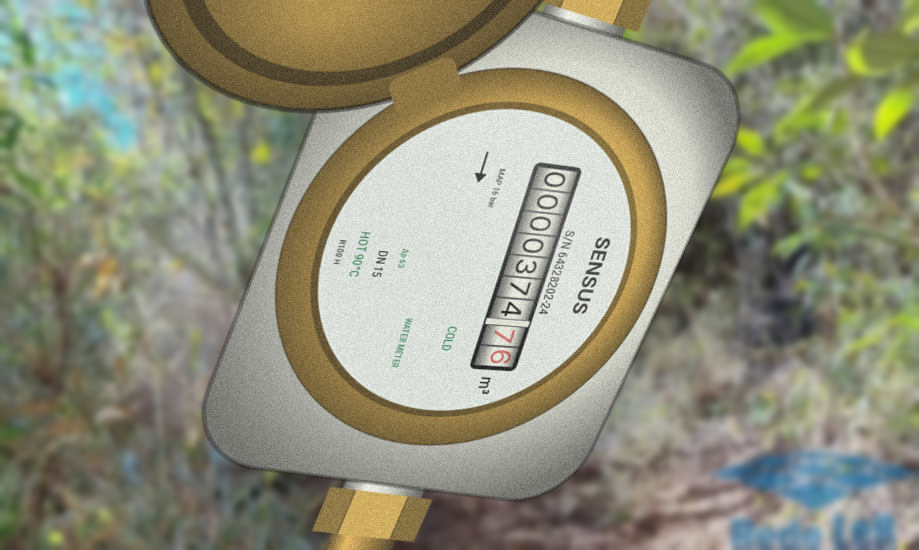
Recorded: value=374.76 unit=m³
